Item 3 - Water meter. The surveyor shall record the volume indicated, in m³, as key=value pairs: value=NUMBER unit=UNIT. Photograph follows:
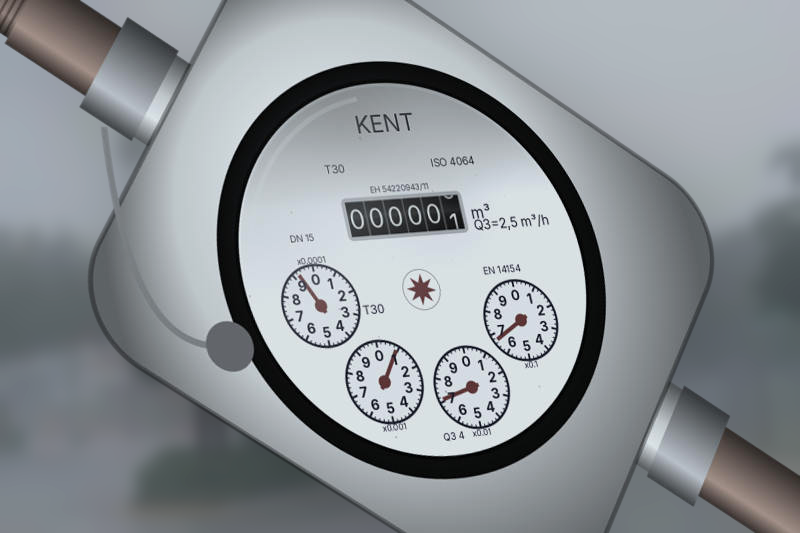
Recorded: value=0.6709 unit=m³
